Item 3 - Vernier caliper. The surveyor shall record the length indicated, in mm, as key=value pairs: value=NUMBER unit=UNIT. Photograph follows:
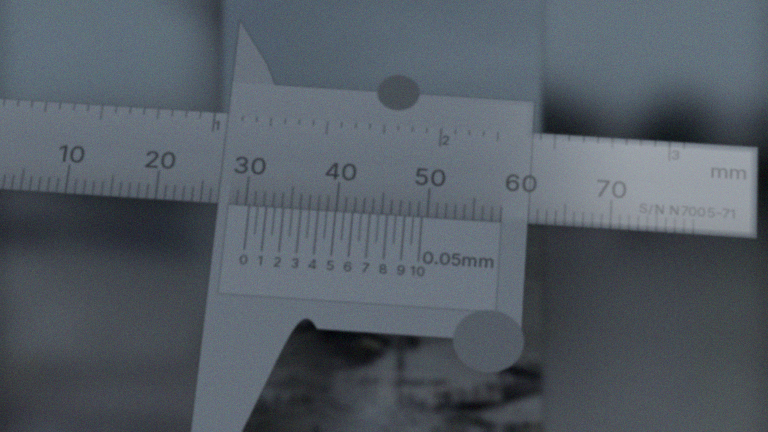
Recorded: value=30.4 unit=mm
